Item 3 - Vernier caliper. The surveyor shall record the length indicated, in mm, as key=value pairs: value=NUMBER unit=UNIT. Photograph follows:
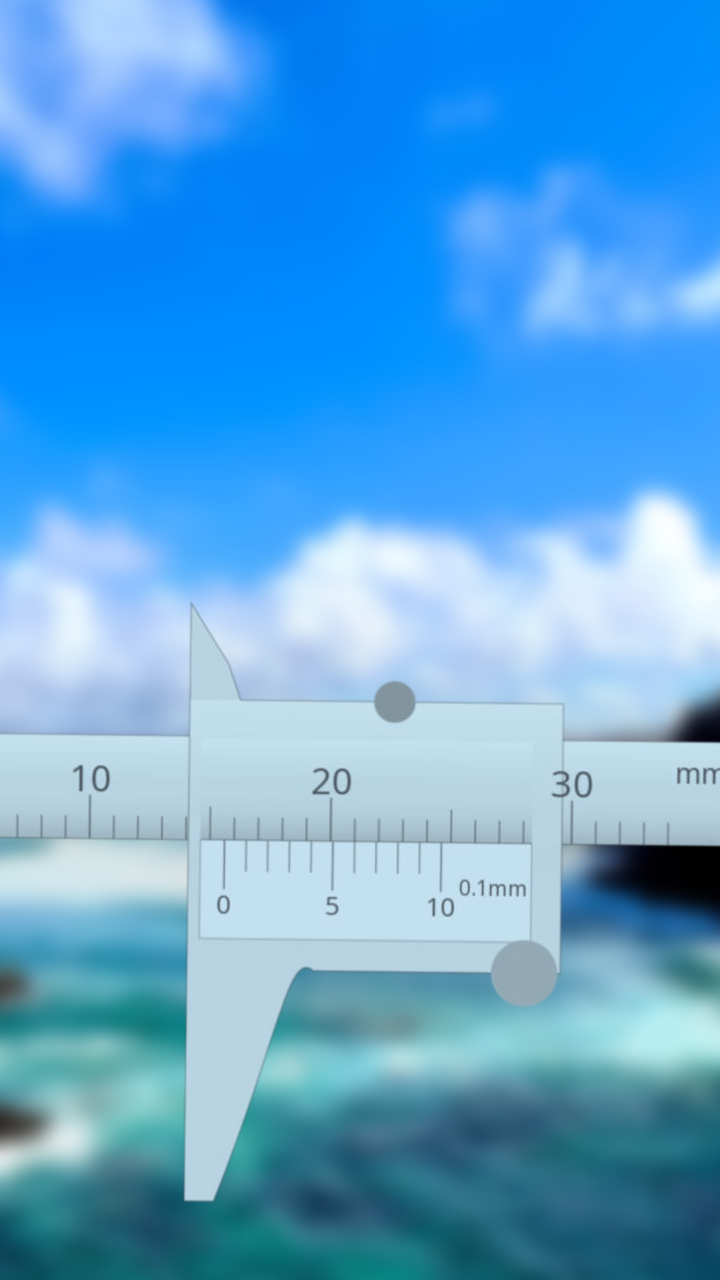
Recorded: value=15.6 unit=mm
